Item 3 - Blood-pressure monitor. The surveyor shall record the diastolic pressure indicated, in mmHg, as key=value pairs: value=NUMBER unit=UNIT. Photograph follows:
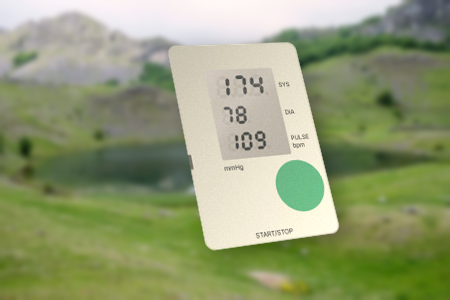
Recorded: value=78 unit=mmHg
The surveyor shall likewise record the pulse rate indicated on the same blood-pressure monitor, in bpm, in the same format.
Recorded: value=109 unit=bpm
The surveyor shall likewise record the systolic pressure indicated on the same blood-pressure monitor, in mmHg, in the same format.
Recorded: value=174 unit=mmHg
